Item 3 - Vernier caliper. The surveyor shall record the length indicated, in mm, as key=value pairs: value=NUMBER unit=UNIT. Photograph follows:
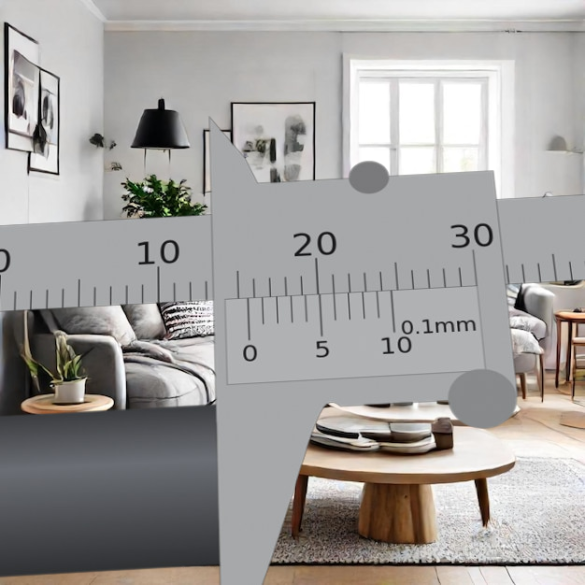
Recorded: value=15.6 unit=mm
